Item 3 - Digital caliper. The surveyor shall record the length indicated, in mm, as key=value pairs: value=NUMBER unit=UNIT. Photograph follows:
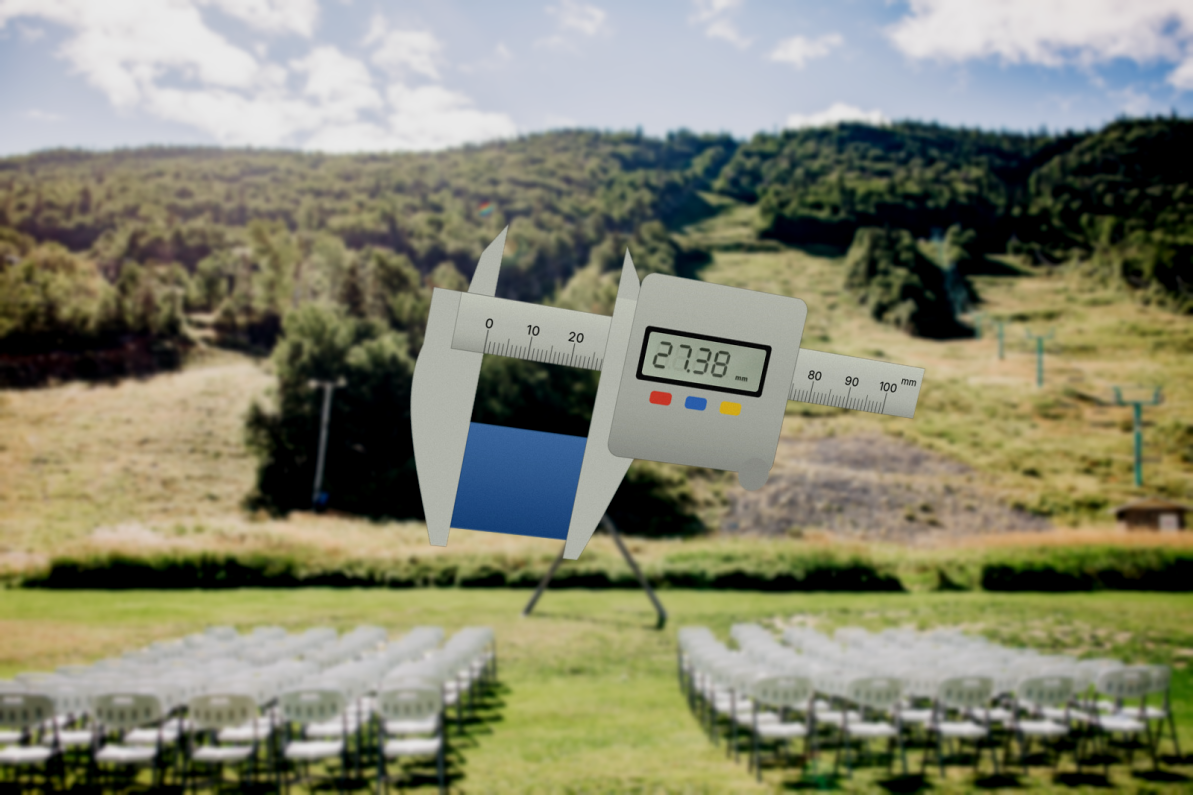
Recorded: value=27.38 unit=mm
